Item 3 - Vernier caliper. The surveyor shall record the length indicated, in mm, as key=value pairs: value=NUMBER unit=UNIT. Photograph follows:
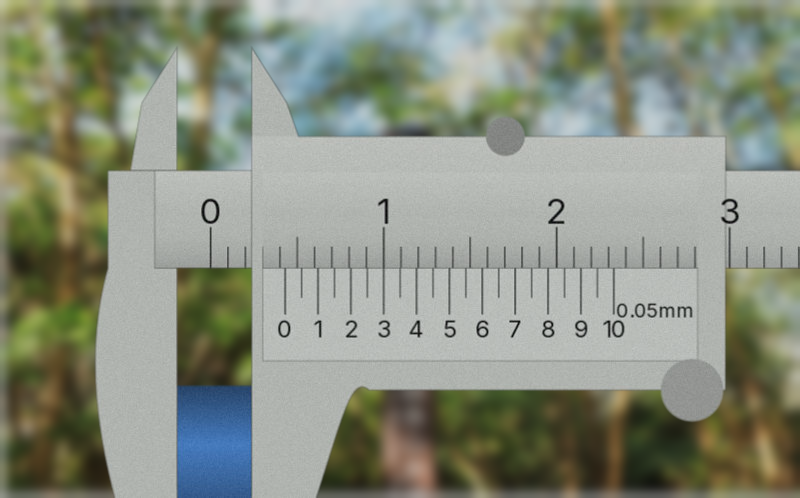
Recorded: value=4.3 unit=mm
